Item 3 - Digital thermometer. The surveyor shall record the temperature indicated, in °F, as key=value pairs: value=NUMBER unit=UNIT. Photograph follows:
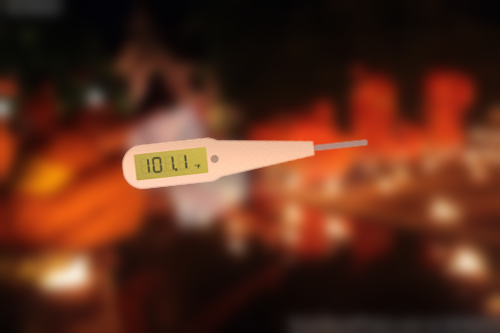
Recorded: value=101.1 unit=°F
